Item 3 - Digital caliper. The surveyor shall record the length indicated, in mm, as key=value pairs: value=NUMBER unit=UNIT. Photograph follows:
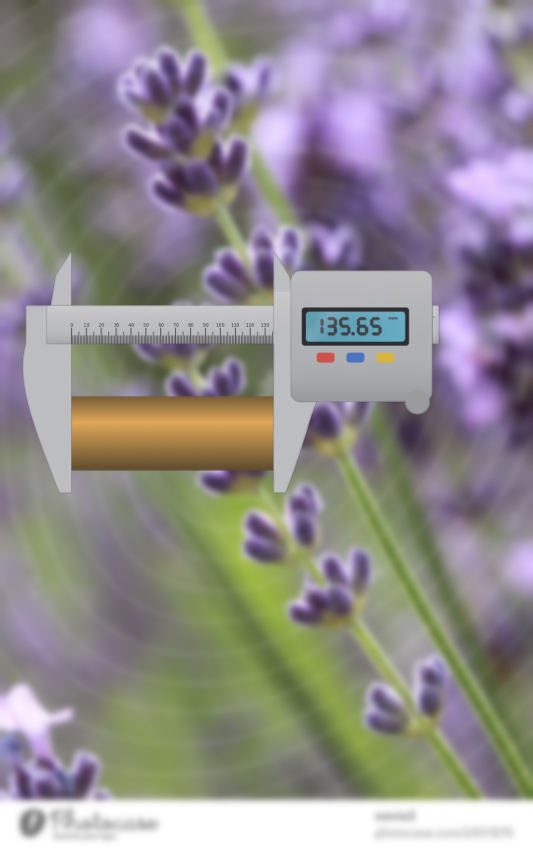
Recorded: value=135.65 unit=mm
